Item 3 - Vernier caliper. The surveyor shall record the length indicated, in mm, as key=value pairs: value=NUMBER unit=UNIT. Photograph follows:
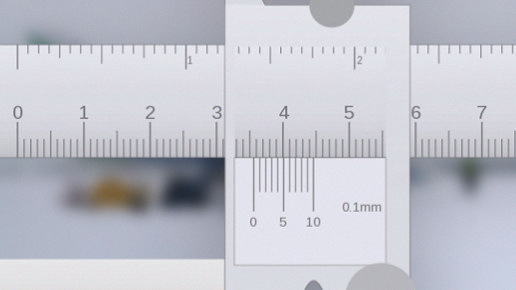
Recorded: value=35.6 unit=mm
